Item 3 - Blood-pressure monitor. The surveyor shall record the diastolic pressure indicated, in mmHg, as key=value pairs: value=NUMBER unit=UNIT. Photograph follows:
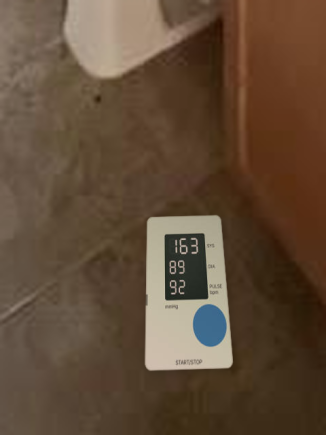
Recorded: value=89 unit=mmHg
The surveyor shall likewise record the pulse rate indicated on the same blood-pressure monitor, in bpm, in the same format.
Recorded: value=92 unit=bpm
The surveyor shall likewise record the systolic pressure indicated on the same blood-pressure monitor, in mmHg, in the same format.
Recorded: value=163 unit=mmHg
